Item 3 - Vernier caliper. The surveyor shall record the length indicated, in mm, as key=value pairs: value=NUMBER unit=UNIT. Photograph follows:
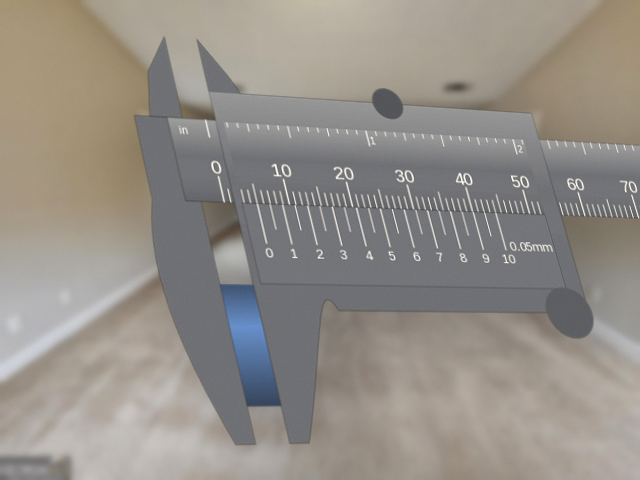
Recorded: value=5.0 unit=mm
